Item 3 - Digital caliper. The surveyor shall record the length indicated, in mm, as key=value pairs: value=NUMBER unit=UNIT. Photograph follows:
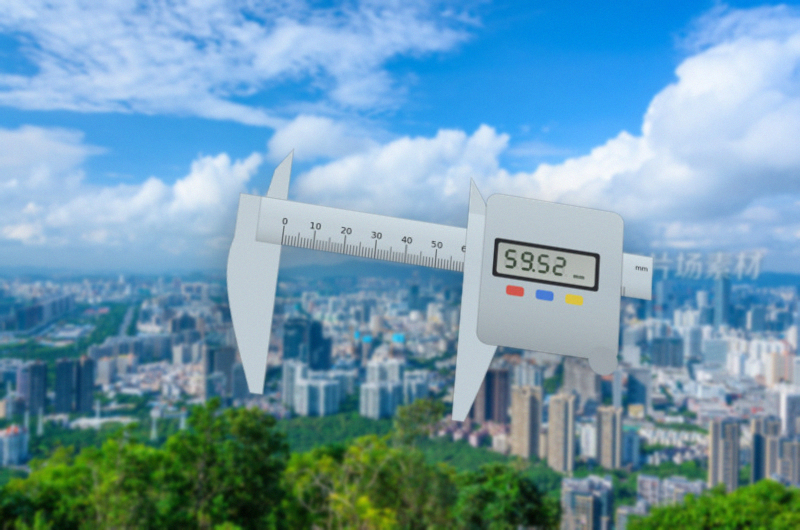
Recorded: value=59.52 unit=mm
